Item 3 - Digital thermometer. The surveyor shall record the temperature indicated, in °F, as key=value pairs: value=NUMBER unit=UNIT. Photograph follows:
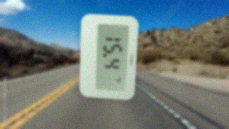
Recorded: value=15.4 unit=°F
